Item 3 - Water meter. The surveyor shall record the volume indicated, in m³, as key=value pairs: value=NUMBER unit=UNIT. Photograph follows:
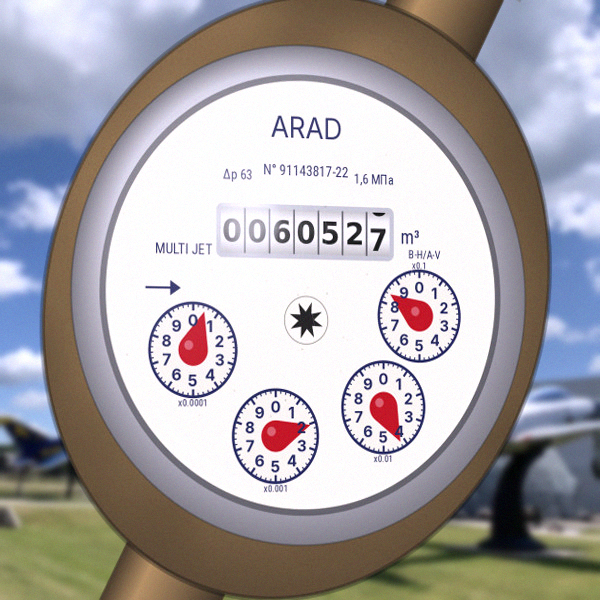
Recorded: value=60526.8420 unit=m³
